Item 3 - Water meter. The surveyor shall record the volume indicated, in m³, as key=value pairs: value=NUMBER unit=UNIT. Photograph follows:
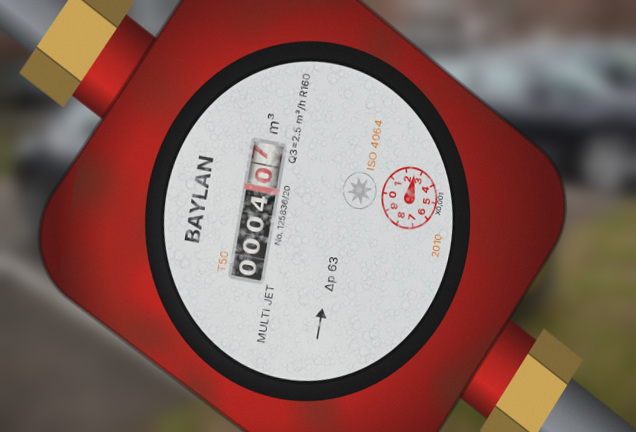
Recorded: value=4.072 unit=m³
